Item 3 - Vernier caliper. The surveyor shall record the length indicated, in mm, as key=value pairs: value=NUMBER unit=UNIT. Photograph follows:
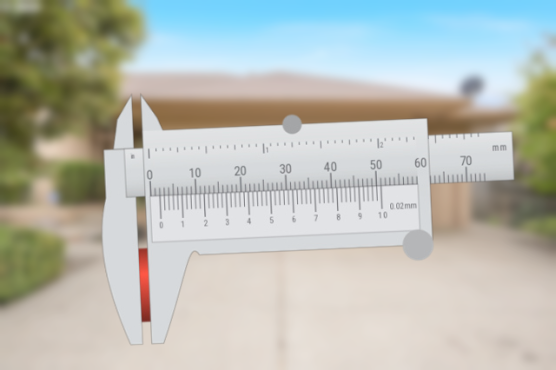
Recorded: value=2.0 unit=mm
